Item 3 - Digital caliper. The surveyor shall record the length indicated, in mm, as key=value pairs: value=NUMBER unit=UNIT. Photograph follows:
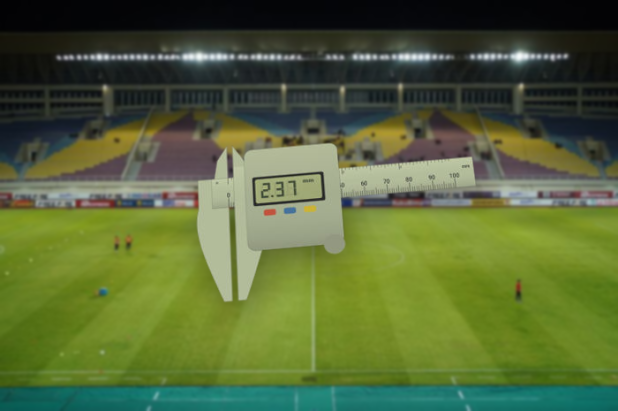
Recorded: value=2.37 unit=mm
